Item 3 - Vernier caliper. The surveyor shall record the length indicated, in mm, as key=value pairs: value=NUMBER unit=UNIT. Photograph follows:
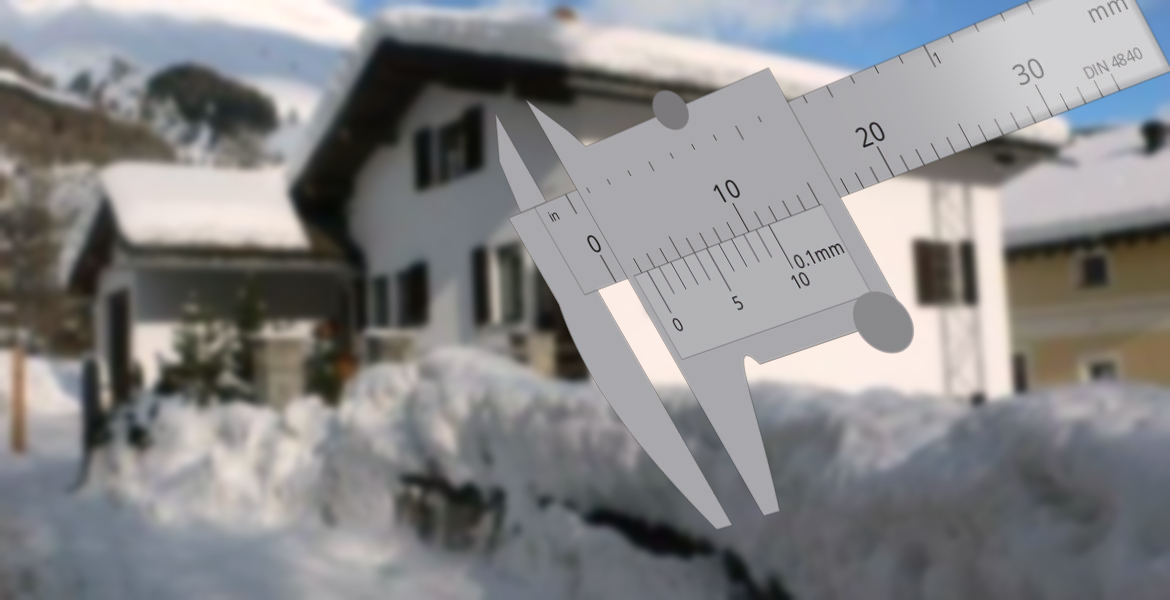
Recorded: value=2.4 unit=mm
